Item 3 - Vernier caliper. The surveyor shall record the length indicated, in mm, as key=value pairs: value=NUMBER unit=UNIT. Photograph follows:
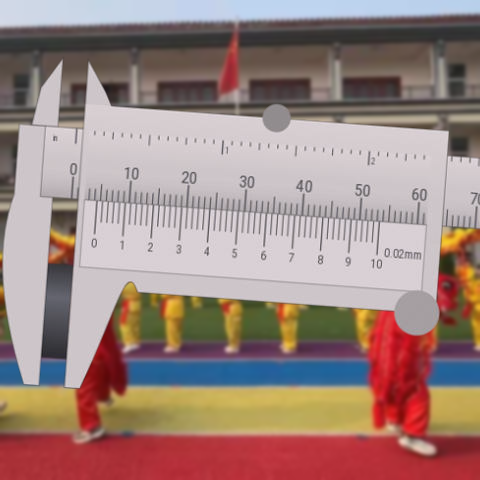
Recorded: value=4.4 unit=mm
